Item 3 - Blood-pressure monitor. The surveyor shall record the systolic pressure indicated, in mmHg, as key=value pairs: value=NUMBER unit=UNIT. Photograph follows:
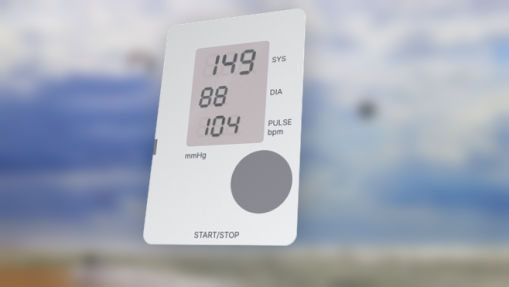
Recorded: value=149 unit=mmHg
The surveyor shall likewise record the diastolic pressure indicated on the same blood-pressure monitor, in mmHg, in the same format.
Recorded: value=88 unit=mmHg
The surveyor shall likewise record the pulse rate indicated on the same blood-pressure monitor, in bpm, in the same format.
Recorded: value=104 unit=bpm
